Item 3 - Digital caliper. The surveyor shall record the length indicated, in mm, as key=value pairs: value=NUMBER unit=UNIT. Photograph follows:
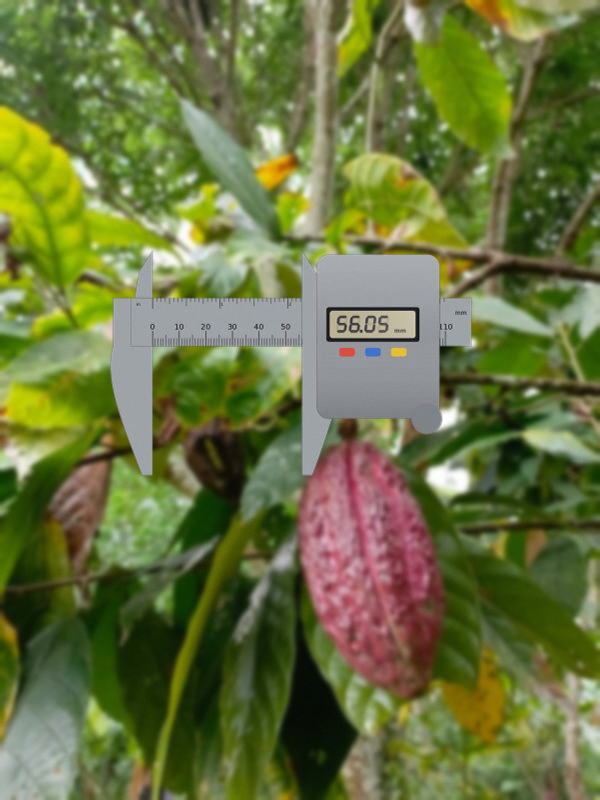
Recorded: value=56.05 unit=mm
